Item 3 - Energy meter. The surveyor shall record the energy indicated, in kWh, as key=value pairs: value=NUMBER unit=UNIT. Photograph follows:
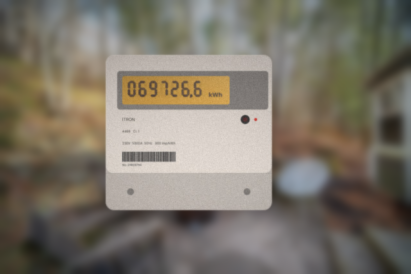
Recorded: value=69726.6 unit=kWh
